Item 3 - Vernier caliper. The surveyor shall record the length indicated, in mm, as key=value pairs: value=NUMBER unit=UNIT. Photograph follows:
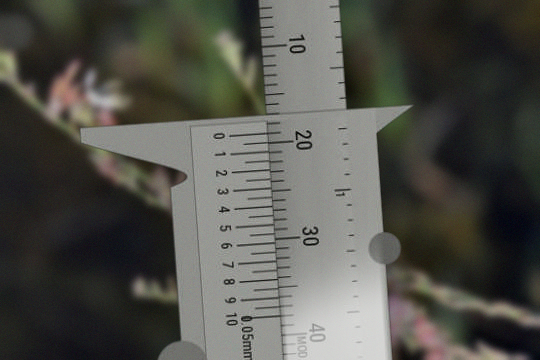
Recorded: value=19.0 unit=mm
